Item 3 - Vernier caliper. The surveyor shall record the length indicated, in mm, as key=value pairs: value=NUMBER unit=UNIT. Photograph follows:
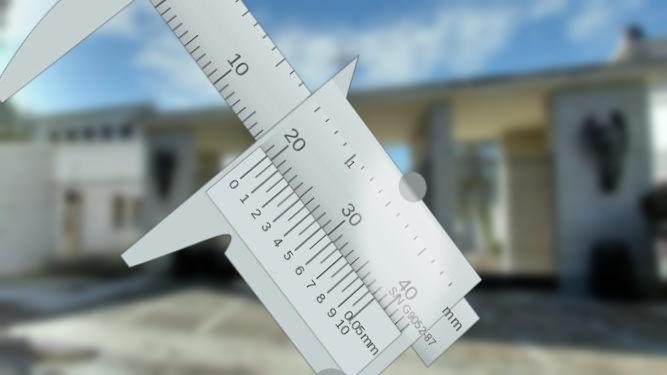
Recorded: value=19.4 unit=mm
